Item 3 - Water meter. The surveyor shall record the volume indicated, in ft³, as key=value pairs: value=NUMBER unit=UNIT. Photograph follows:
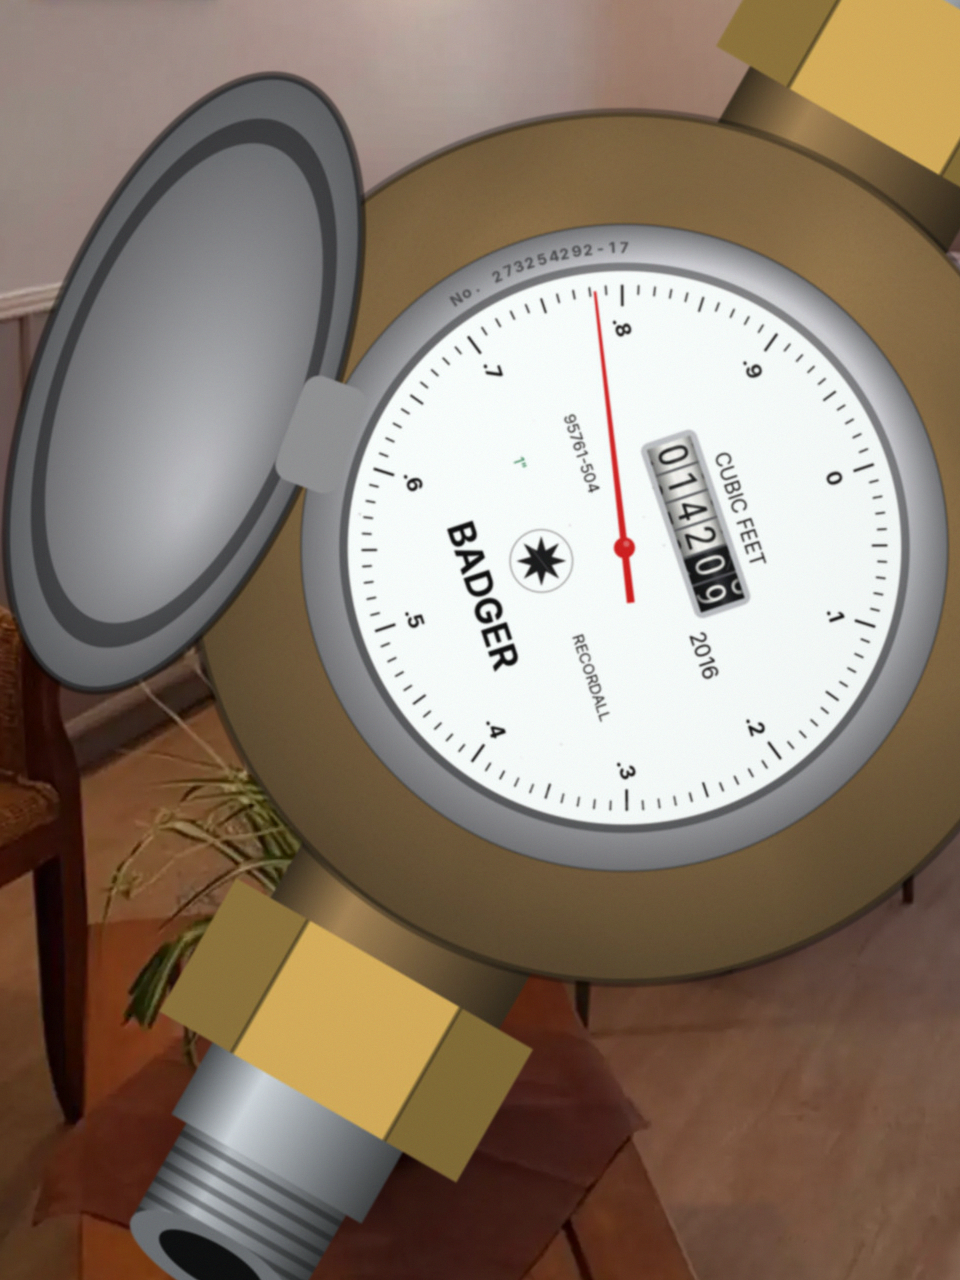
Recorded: value=14208.78 unit=ft³
